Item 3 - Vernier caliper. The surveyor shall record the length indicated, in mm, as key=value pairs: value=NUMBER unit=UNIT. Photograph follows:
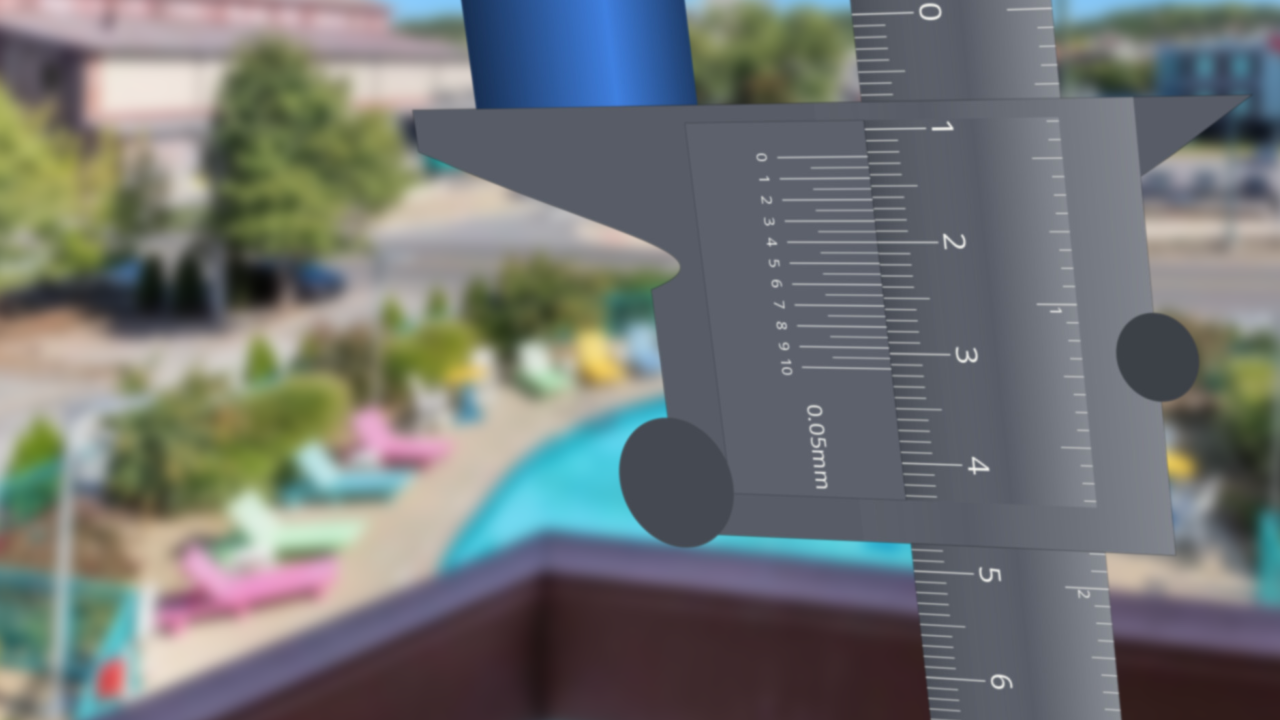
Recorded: value=12.4 unit=mm
